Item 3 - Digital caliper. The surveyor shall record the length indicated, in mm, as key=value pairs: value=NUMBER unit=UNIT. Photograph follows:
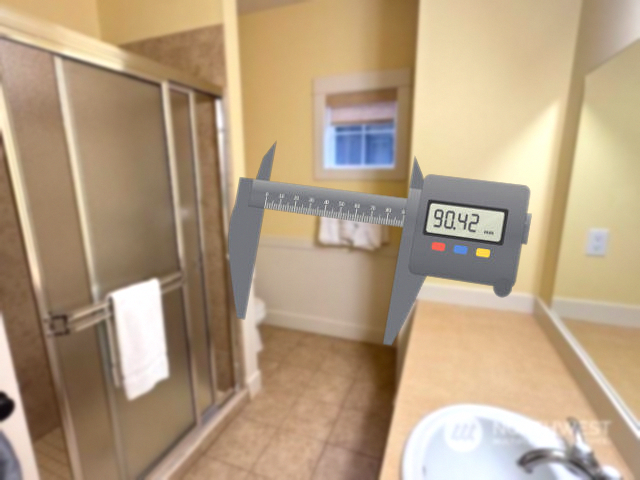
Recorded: value=90.42 unit=mm
